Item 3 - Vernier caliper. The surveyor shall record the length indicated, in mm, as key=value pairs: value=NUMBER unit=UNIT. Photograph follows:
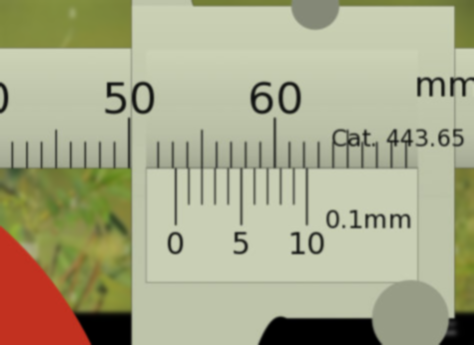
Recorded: value=53.2 unit=mm
